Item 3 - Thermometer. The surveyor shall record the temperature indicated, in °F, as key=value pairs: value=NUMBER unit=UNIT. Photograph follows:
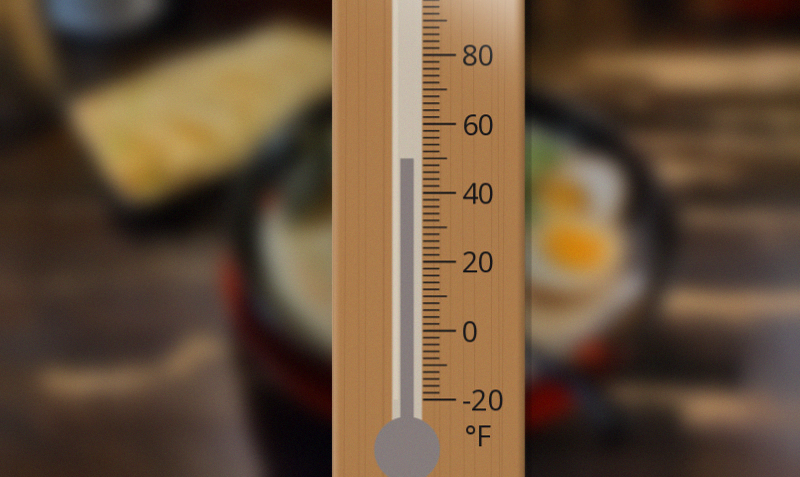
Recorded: value=50 unit=°F
